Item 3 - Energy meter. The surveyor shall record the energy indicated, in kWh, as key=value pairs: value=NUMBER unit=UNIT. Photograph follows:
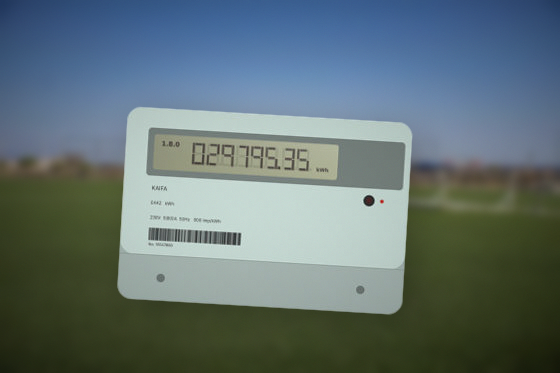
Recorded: value=29795.35 unit=kWh
